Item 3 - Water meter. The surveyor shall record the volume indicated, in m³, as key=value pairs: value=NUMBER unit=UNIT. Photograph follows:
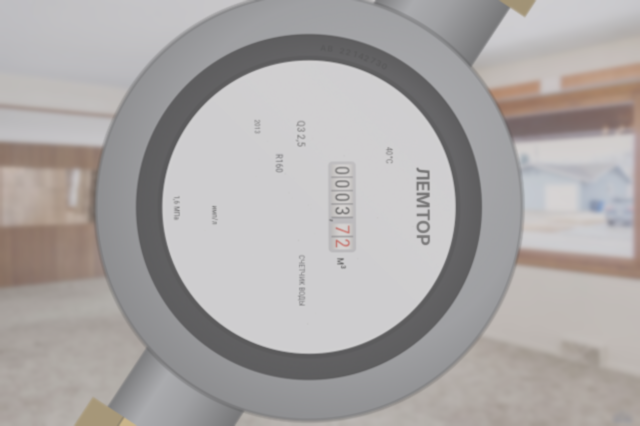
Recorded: value=3.72 unit=m³
